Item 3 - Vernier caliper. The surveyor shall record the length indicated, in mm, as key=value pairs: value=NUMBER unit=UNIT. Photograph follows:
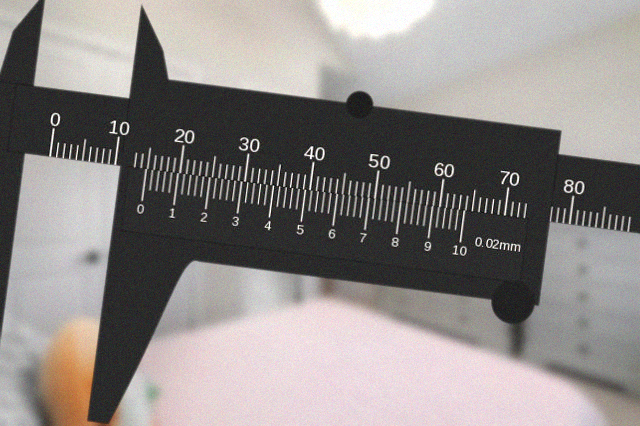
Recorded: value=14.8 unit=mm
